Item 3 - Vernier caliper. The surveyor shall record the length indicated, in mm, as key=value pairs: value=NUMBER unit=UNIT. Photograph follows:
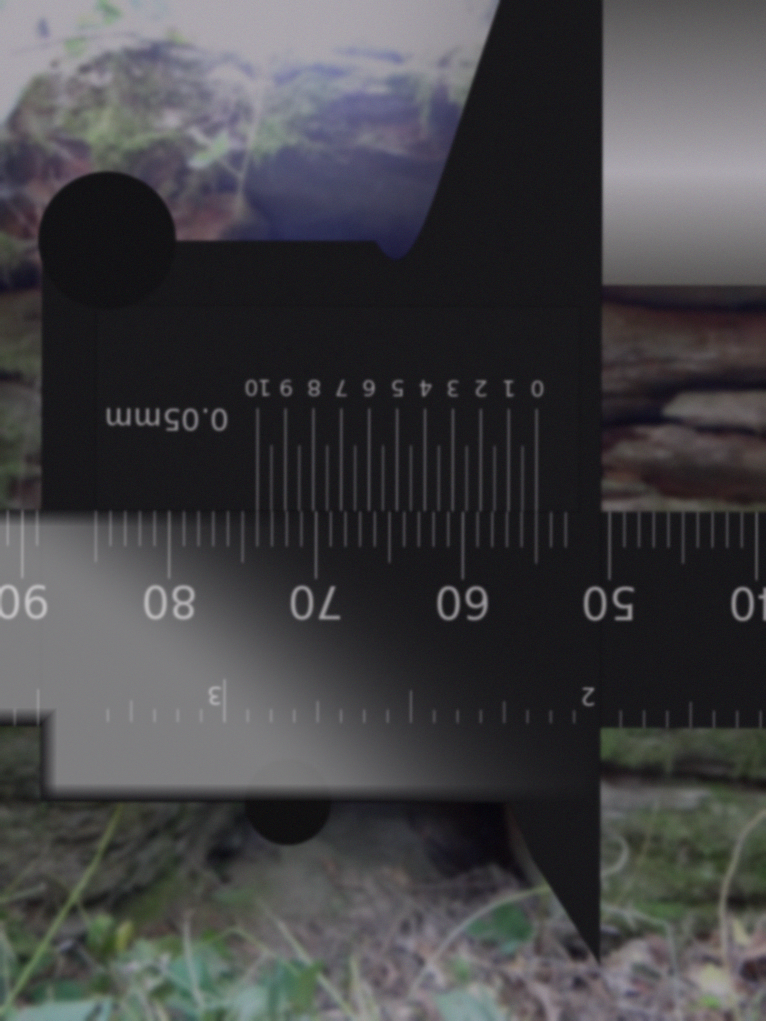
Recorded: value=55.0 unit=mm
